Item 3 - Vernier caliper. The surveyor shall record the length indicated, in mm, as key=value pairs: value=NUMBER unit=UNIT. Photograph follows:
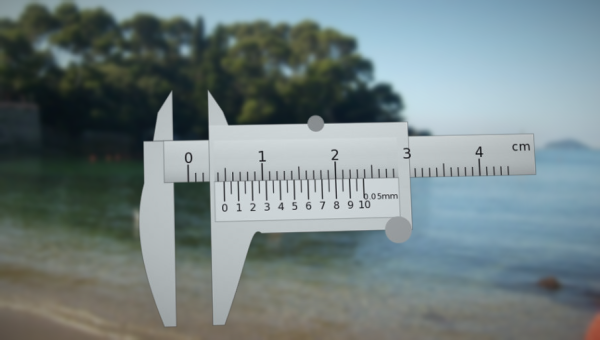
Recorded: value=4.8 unit=mm
